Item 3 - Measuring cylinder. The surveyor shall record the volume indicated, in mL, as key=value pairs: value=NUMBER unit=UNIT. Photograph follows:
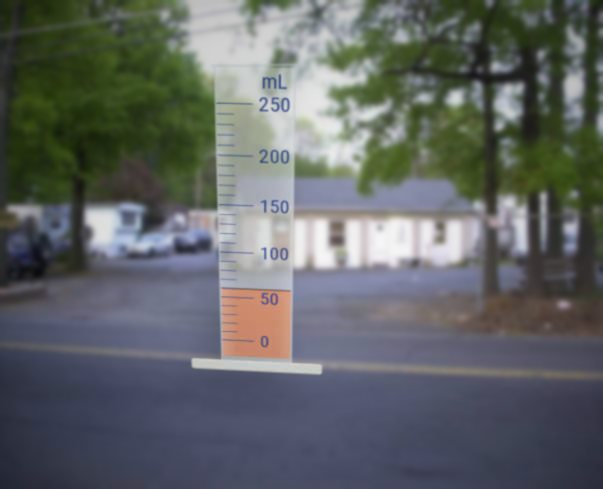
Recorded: value=60 unit=mL
